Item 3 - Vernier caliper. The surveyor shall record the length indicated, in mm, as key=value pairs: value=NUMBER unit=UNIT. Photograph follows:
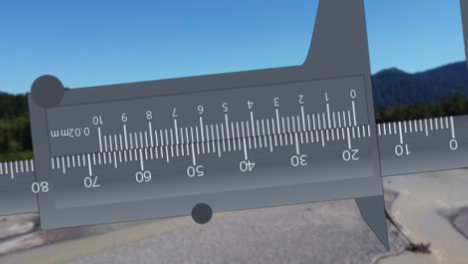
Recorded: value=18.5 unit=mm
